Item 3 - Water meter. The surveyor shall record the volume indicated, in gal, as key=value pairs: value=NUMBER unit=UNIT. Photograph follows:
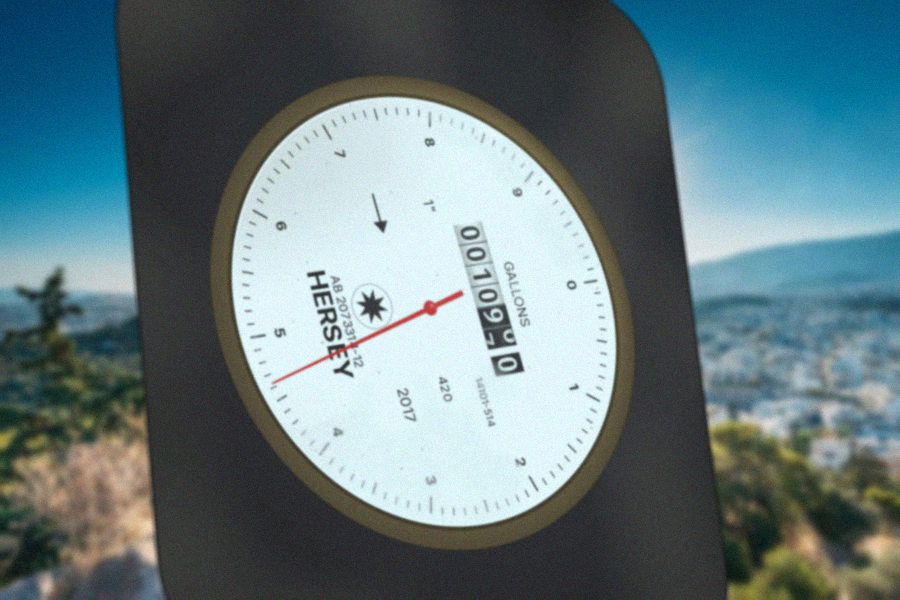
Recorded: value=10964.6 unit=gal
